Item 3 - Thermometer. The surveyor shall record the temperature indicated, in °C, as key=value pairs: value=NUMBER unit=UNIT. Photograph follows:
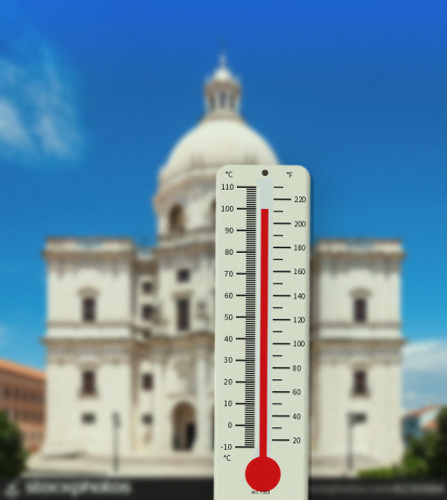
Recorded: value=100 unit=°C
